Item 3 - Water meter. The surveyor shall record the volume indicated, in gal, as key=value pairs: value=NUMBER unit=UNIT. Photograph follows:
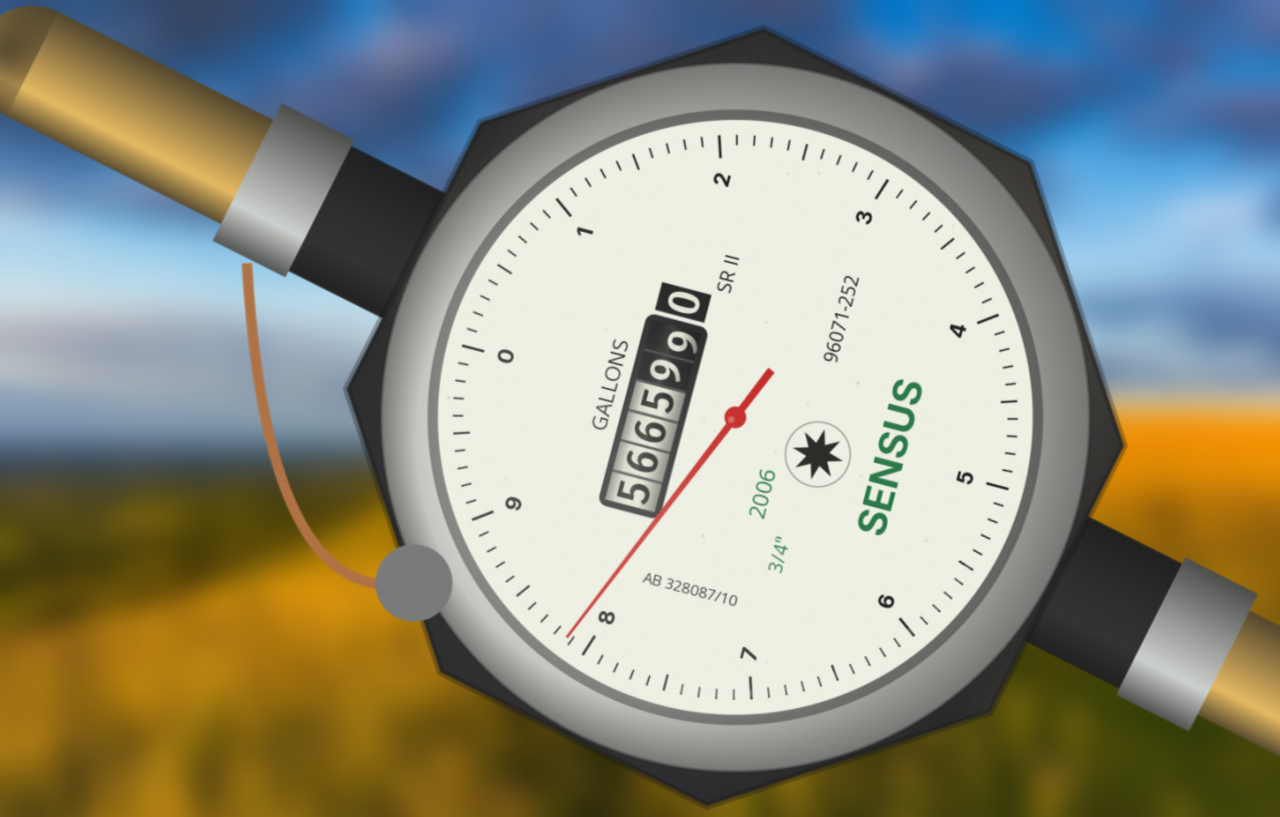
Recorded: value=5665988.1 unit=gal
